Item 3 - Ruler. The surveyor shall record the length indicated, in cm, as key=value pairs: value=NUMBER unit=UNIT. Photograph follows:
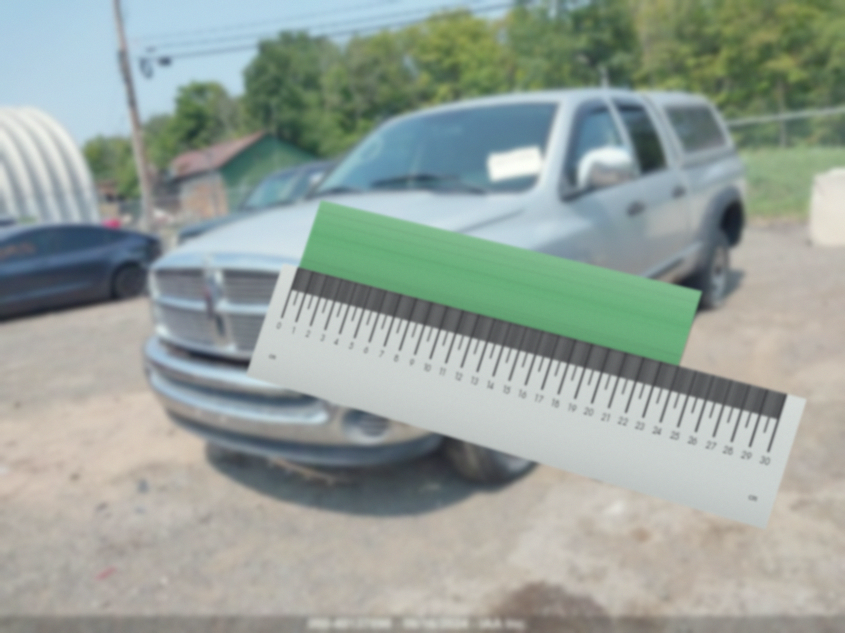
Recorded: value=24 unit=cm
